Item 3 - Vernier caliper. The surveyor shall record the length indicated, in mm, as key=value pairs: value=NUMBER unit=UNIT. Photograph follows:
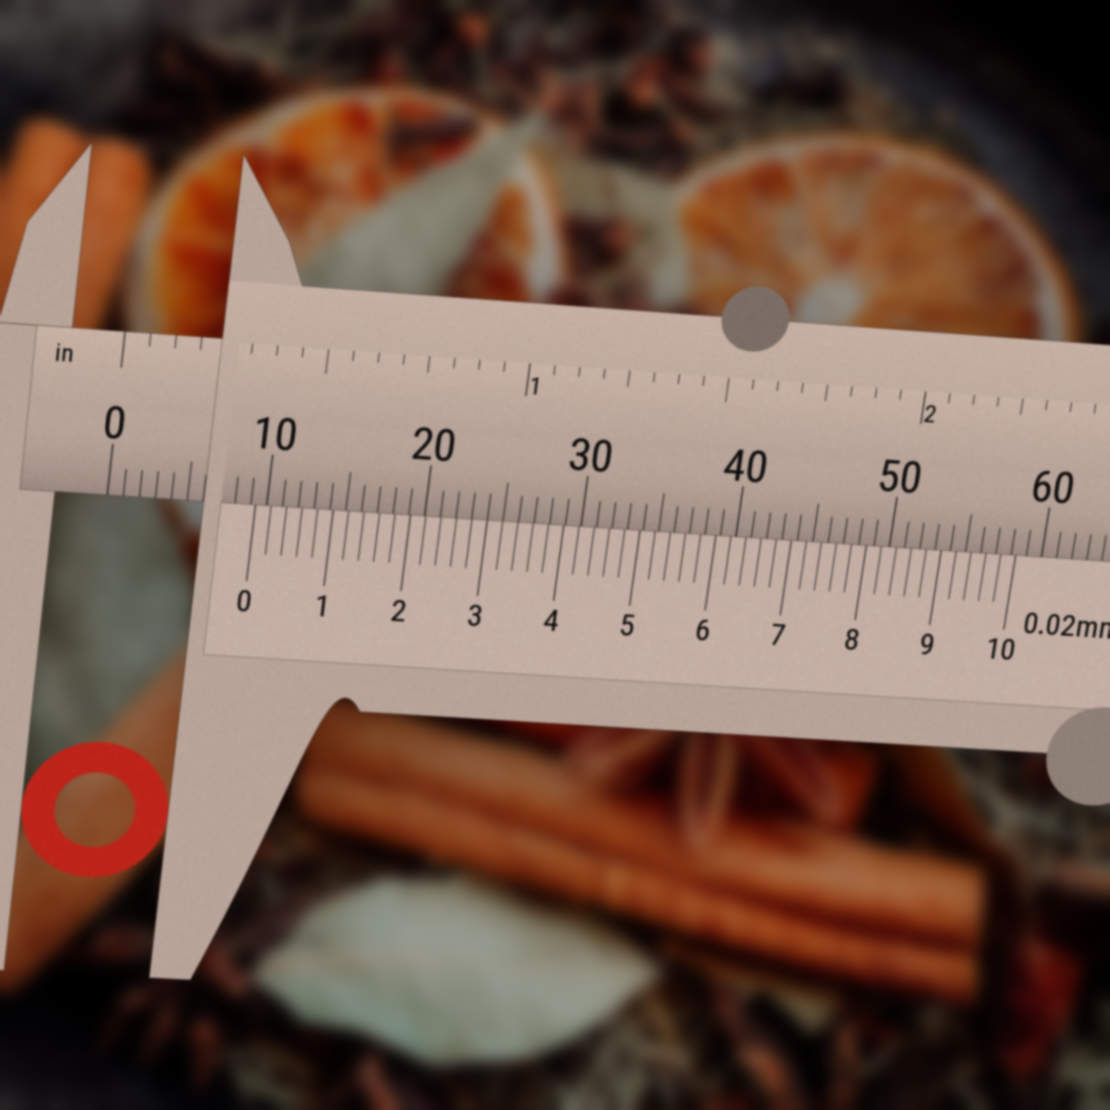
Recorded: value=9.3 unit=mm
